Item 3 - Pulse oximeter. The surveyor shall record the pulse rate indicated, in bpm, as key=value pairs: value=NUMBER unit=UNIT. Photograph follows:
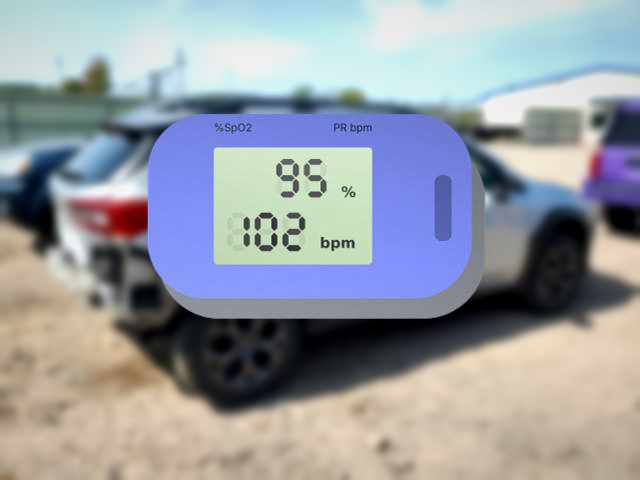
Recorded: value=102 unit=bpm
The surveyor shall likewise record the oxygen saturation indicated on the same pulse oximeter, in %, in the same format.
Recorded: value=95 unit=%
